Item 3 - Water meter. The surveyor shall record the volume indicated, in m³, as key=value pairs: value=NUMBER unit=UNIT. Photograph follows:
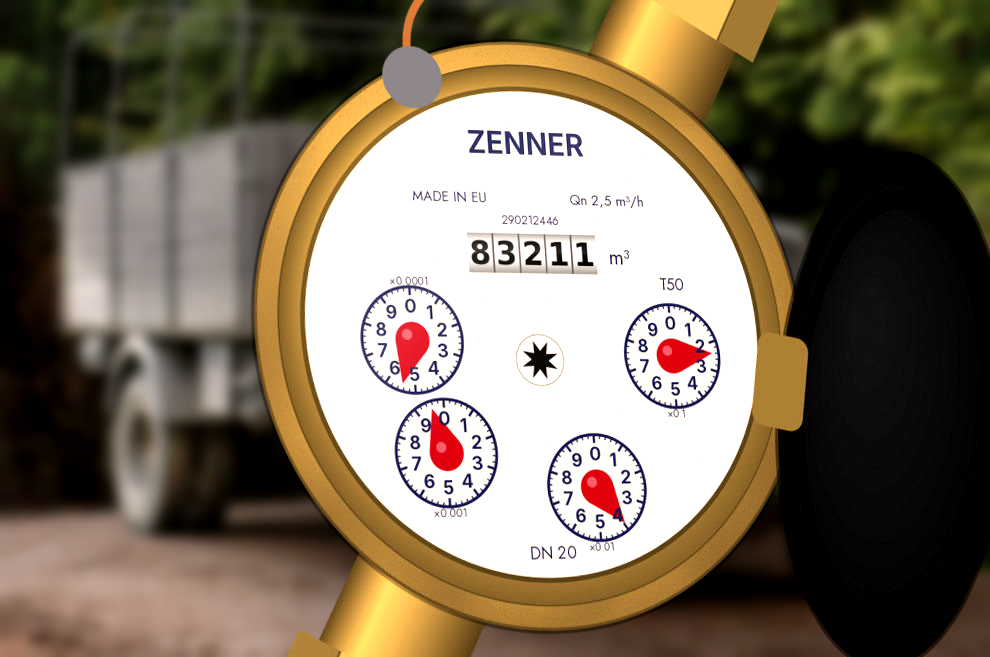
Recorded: value=83211.2395 unit=m³
